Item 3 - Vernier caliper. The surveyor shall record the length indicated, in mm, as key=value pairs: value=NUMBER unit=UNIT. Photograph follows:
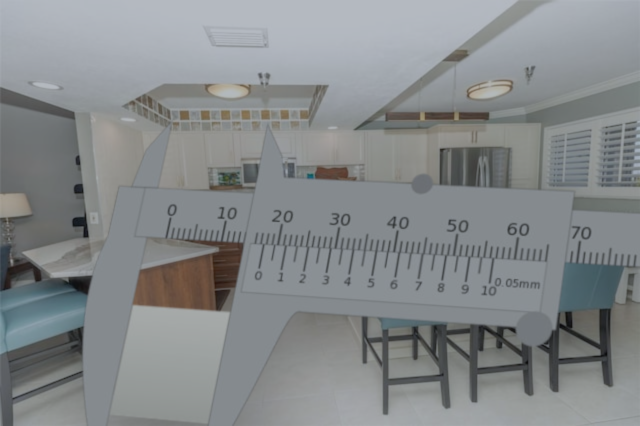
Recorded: value=17.5 unit=mm
